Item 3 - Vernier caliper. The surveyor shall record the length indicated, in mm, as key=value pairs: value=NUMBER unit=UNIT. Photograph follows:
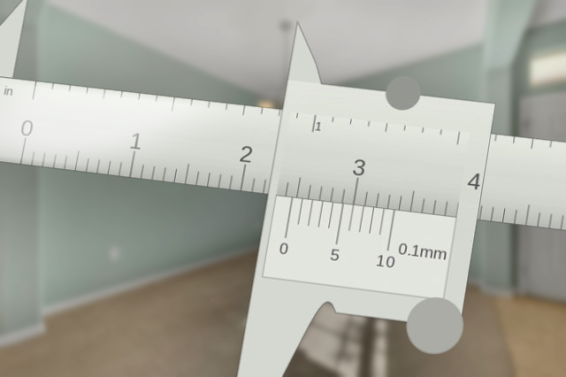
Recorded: value=24.6 unit=mm
